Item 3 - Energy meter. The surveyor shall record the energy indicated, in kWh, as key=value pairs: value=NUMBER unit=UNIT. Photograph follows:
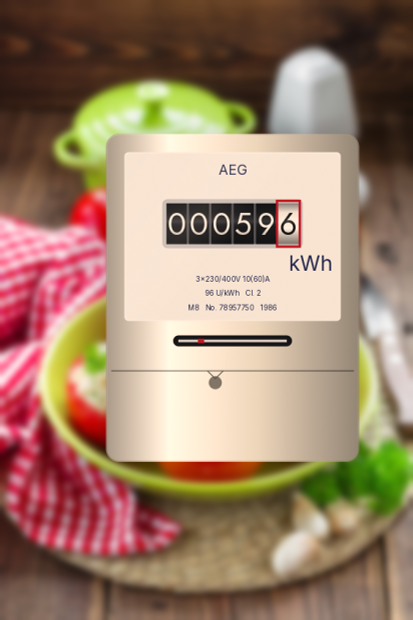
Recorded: value=59.6 unit=kWh
